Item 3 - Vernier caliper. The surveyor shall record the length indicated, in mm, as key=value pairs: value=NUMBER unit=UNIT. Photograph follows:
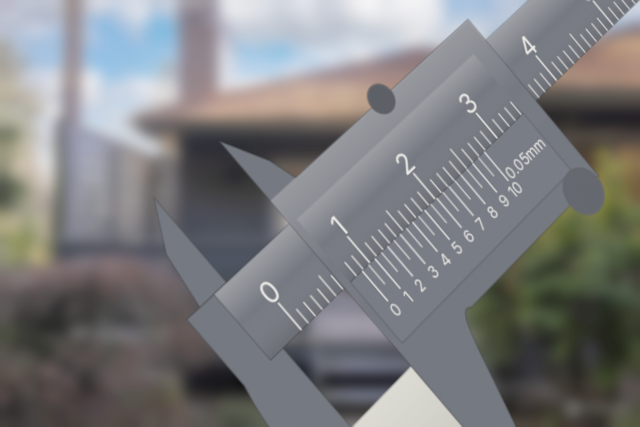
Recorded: value=8.8 unit=mm
